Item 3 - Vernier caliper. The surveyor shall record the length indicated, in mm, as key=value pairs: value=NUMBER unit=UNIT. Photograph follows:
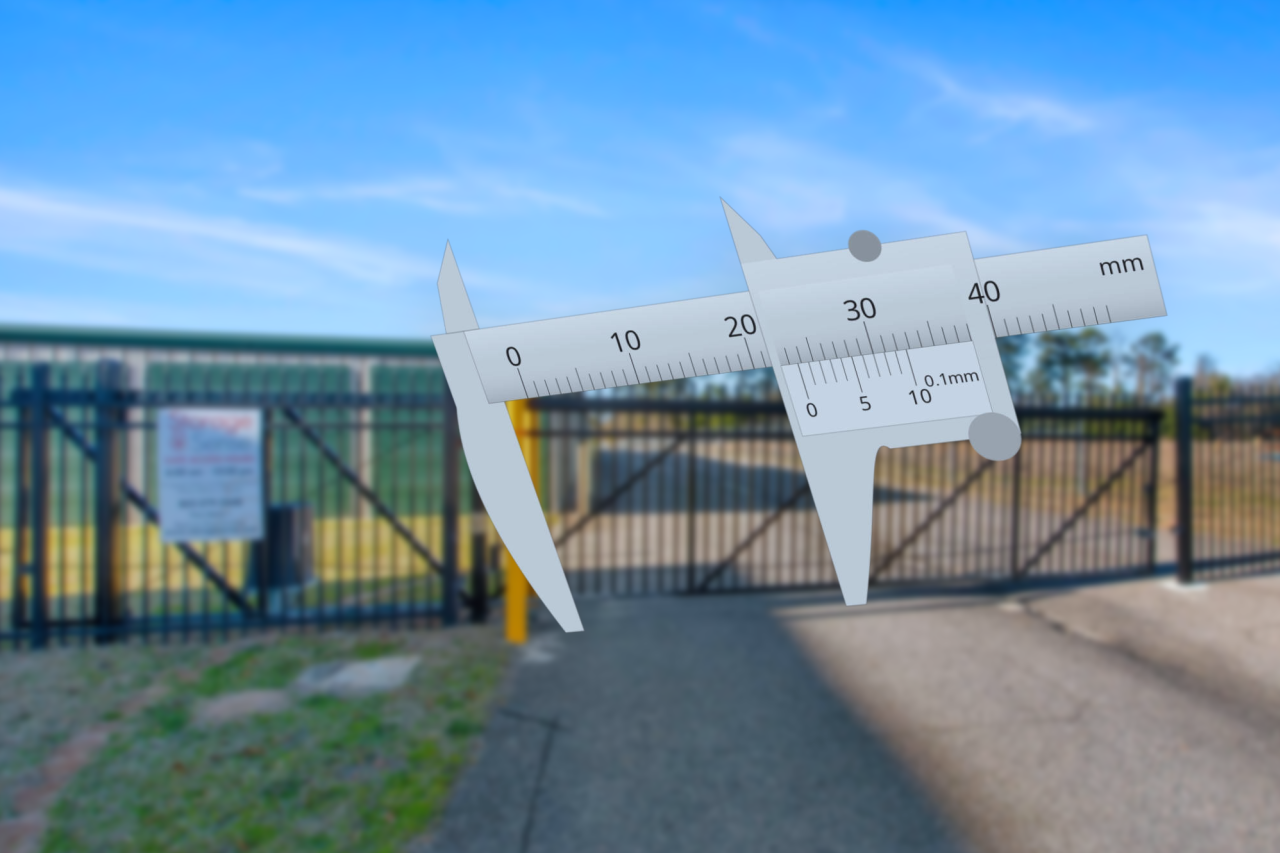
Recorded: value=23.7 unit=mm
